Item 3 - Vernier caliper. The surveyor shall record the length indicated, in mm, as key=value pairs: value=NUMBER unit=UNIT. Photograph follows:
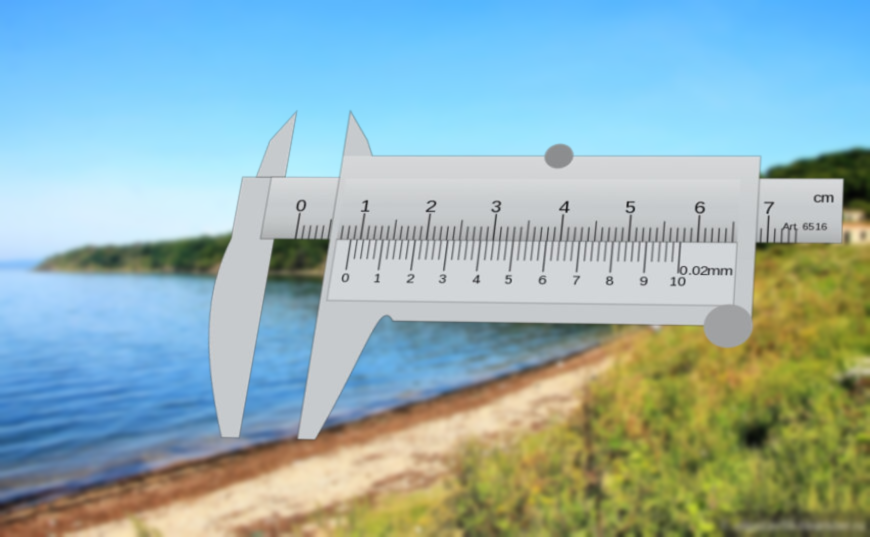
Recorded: value=8.5 unit=mm
